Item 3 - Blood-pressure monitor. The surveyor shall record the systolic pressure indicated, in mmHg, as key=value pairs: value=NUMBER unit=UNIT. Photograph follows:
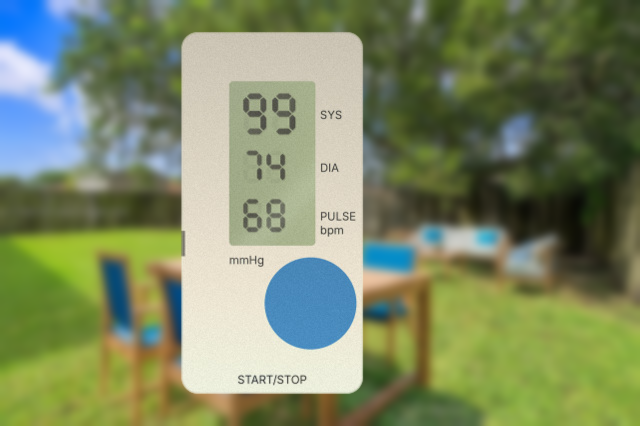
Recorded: value=99 unit=mmHg
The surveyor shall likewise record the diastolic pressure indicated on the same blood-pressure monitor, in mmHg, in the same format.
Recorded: value=74 unit=mmHg
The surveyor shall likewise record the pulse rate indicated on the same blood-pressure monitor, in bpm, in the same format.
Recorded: value=68 unit=bpm
